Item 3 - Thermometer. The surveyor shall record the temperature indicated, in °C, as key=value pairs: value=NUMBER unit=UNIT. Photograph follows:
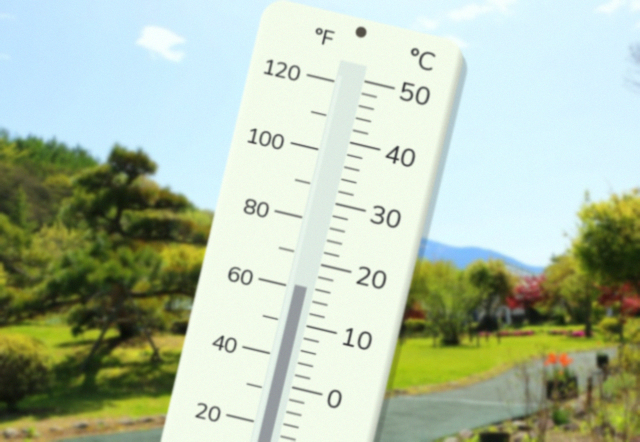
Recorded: value=16 unit=°C
